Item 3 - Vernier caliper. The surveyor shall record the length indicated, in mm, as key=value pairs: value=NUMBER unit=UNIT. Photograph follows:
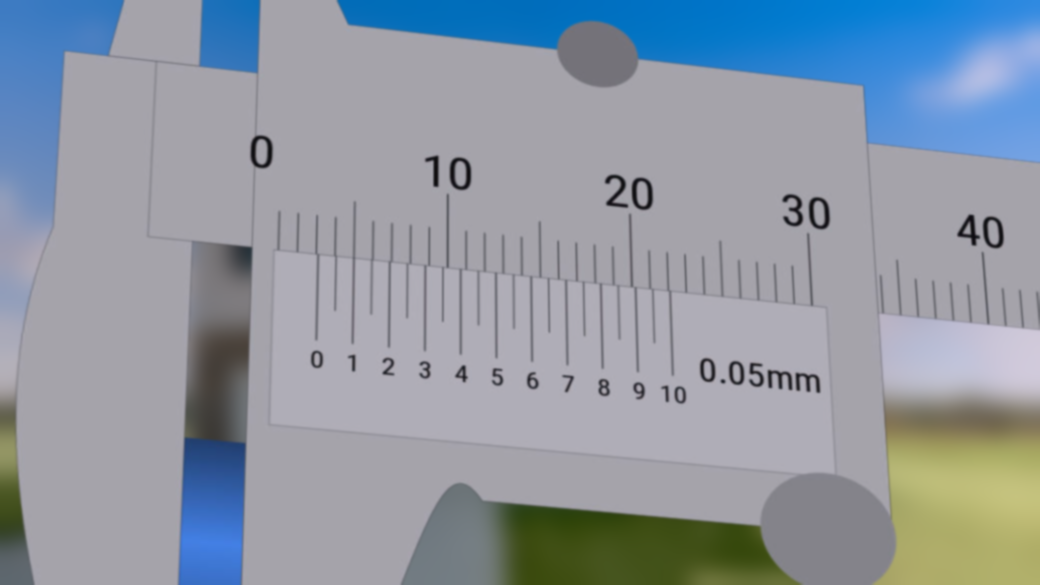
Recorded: value=3.1 unit=mm
